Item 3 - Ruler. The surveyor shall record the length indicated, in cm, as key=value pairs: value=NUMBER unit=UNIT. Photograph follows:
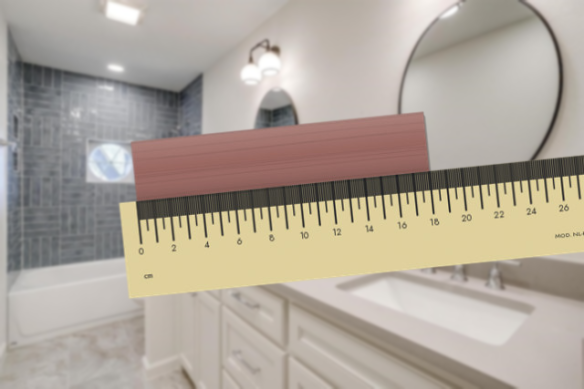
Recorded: value=18 unit=cm
